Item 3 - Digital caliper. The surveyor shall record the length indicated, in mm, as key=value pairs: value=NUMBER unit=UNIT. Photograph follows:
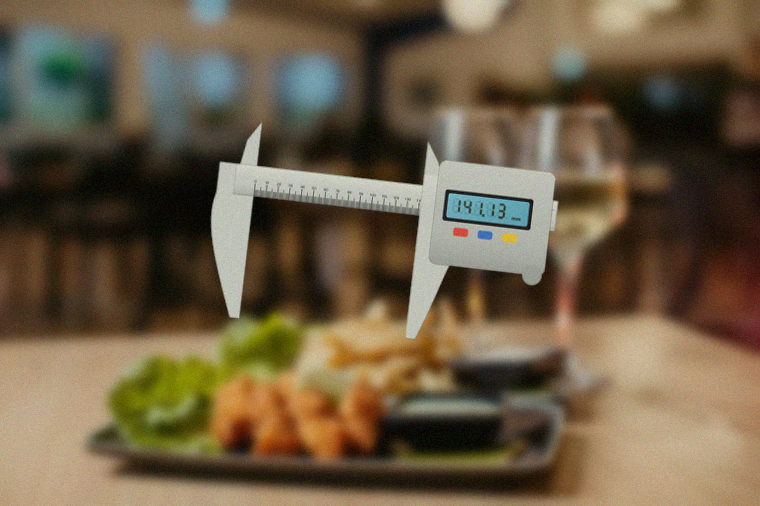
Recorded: value=141.13 unit=mm
